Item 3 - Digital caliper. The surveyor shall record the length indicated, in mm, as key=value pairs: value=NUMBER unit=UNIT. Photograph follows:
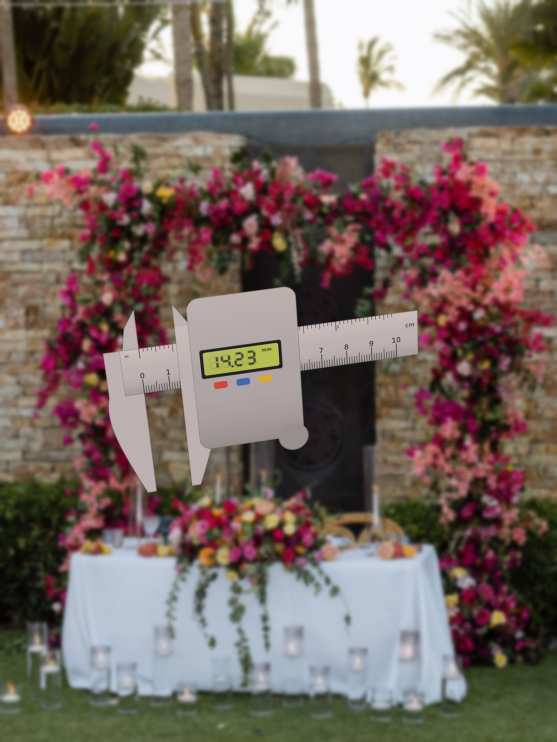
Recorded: value=14.23 unit=mm
